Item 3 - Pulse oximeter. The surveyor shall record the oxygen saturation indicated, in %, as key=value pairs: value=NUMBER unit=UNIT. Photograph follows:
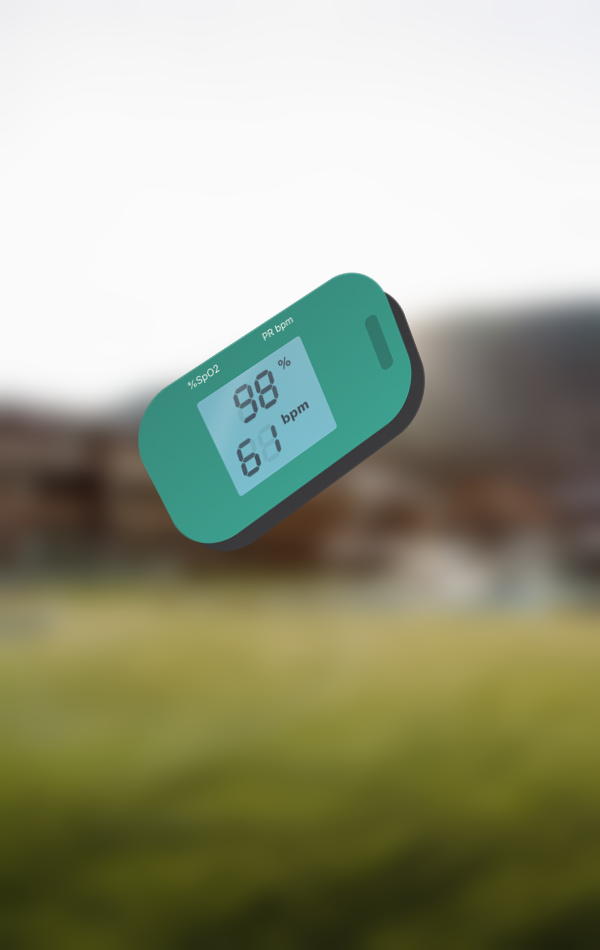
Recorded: value=98 unit=%
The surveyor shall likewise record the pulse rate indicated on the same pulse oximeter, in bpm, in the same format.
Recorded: value=61 unit=bpm
